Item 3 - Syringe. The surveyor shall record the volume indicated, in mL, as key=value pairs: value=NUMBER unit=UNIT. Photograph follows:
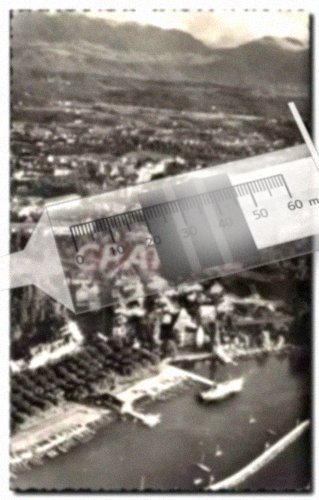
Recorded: value=20 unit=mL
